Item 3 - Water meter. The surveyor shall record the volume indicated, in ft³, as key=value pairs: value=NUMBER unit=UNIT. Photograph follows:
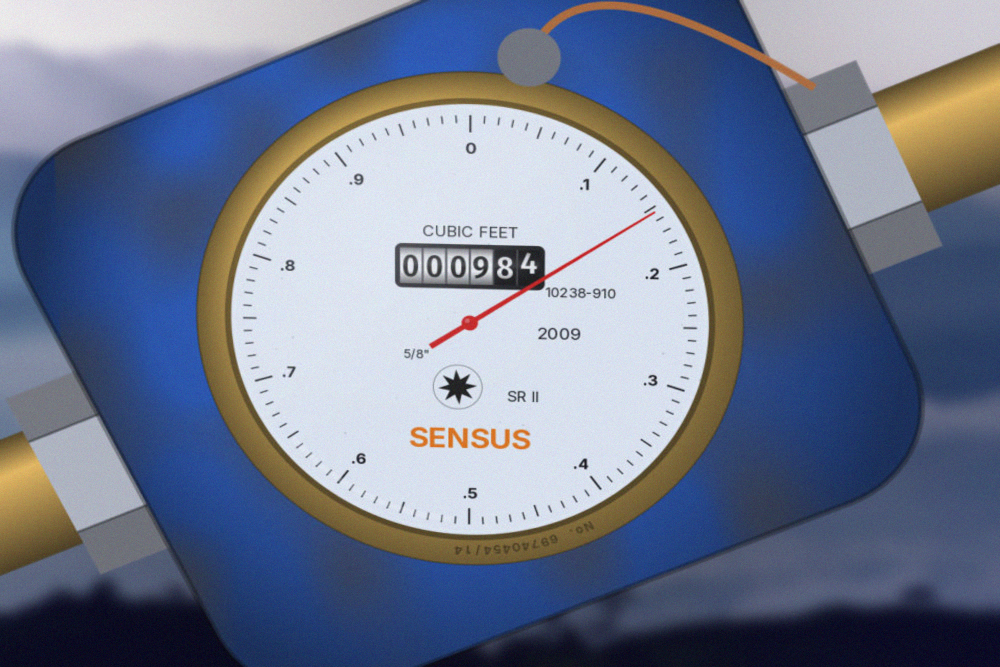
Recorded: value=984.15 unit=ft³
